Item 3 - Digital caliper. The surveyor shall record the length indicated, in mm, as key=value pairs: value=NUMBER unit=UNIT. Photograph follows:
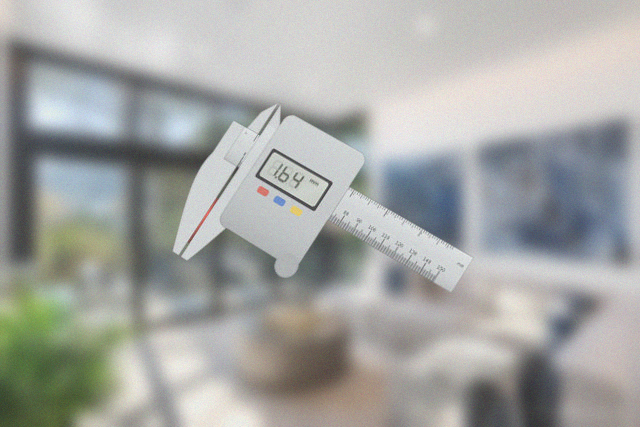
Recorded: value=1.64 unit=mm
